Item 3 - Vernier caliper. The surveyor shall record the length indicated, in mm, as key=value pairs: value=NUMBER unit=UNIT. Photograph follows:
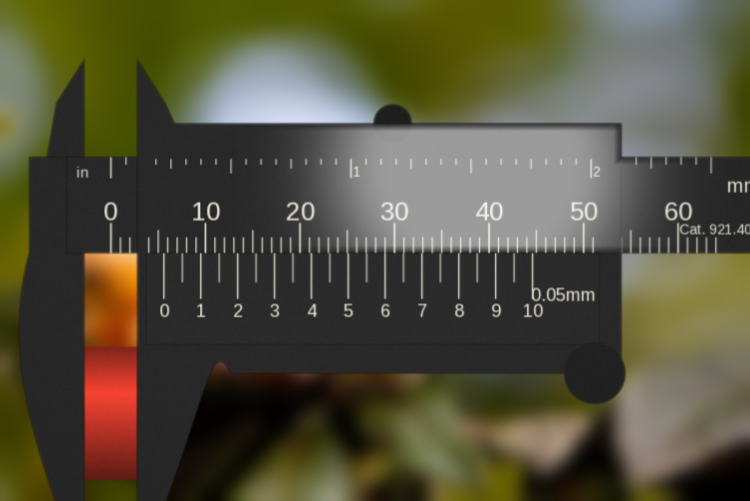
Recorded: value=5.6 unit=mm
